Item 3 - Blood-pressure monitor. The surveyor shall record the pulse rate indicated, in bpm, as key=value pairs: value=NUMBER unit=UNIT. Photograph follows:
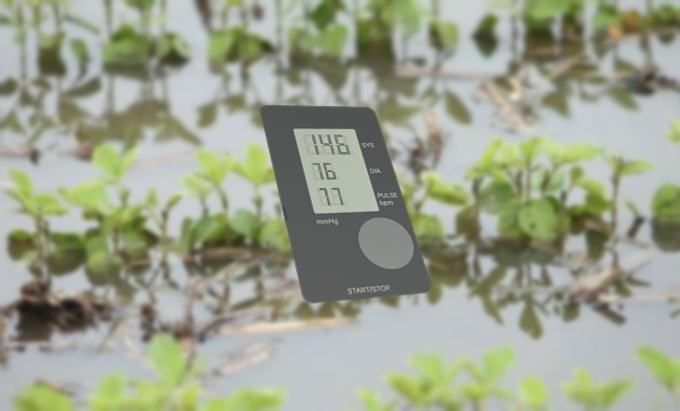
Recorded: value=77 unit=bpm
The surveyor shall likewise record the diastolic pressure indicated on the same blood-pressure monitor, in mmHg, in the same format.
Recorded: value=76 unit=mmHg
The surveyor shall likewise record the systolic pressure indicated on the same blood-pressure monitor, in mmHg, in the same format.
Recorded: value=146 unit=mmHg
